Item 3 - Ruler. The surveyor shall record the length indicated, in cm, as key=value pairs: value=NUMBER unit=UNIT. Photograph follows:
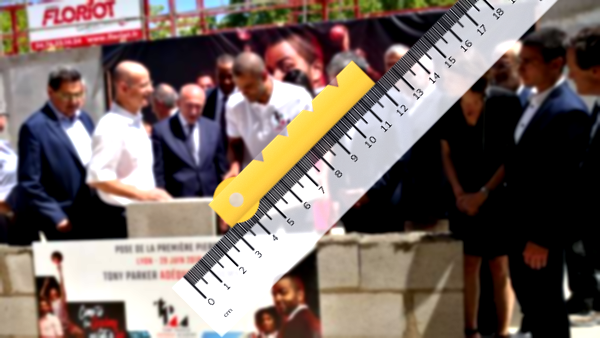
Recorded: value=9 unit=cm
